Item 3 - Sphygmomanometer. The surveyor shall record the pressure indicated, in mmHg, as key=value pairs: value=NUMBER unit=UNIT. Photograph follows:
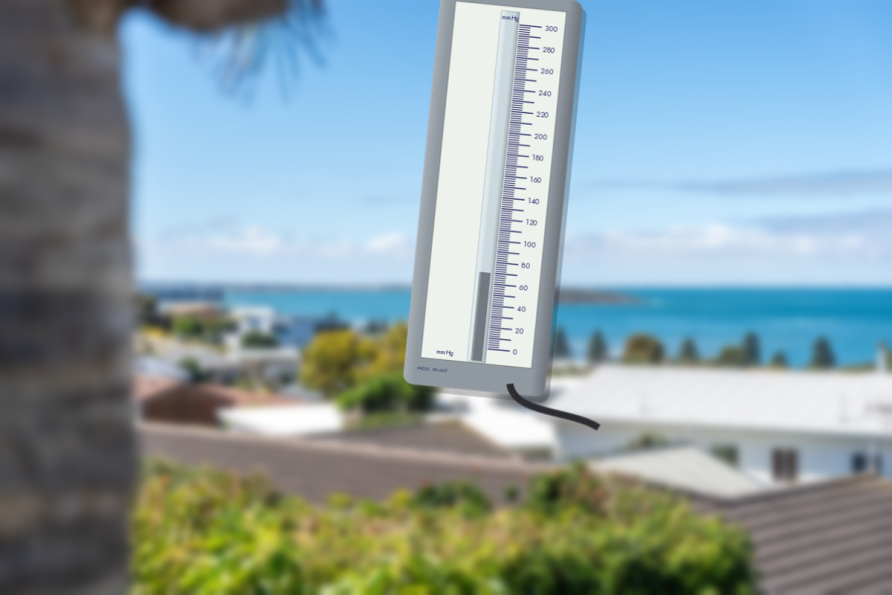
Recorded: value=70 unit=mmHg
